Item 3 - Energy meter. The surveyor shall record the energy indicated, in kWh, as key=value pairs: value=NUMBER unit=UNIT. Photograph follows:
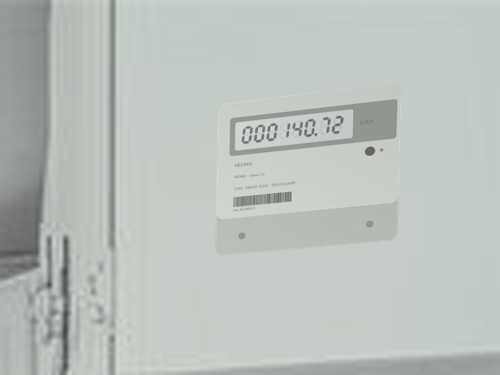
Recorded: value=140.72 unit=kWh
